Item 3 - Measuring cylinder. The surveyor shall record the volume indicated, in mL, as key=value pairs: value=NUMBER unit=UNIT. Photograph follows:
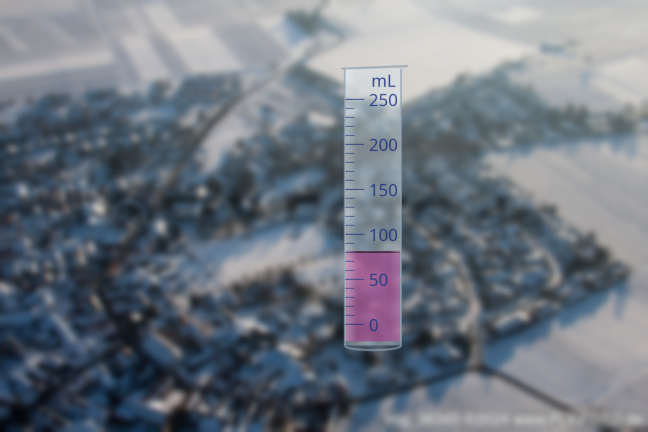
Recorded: value=80 unit=mL
